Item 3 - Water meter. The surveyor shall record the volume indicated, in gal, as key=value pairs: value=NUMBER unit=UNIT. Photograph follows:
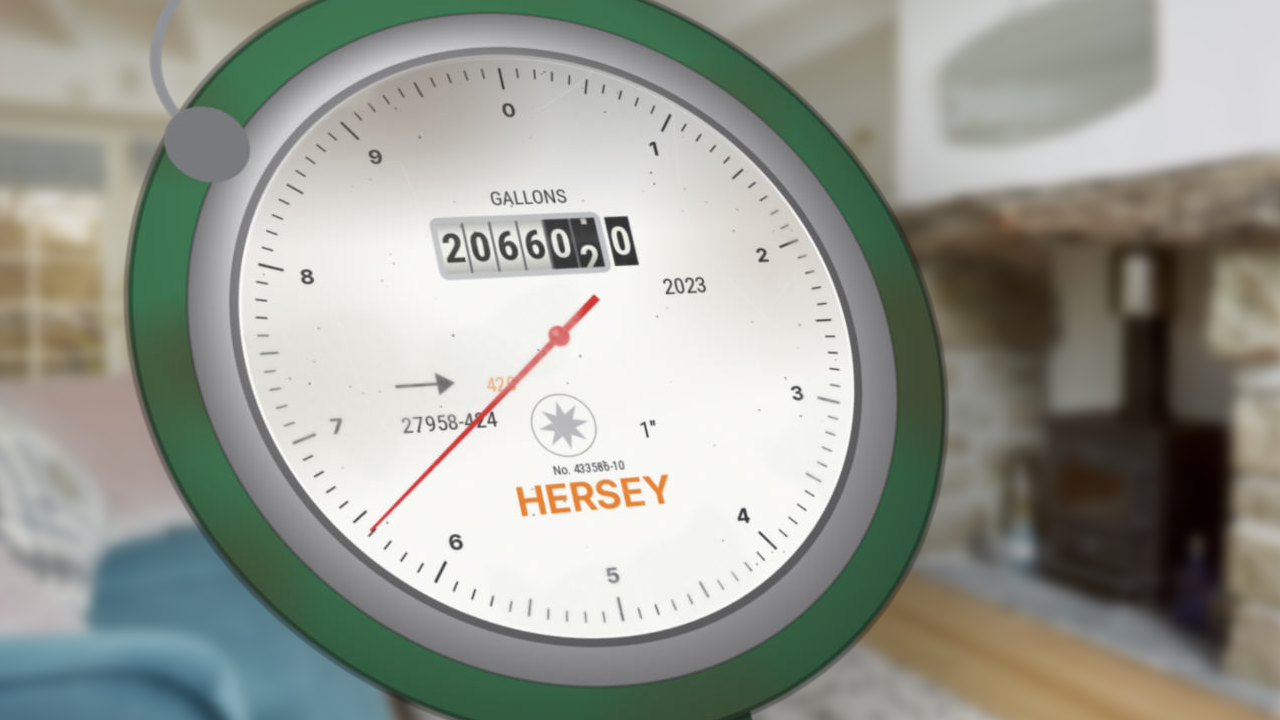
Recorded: value=2066016.4 unit=gal
